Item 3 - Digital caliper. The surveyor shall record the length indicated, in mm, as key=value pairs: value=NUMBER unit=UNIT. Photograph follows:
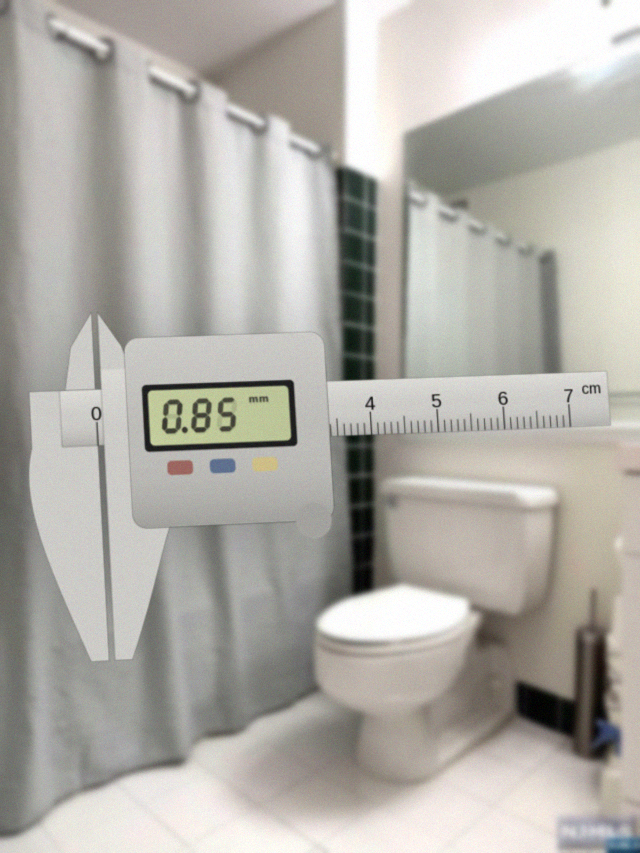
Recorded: value=0.85 unit=mm
